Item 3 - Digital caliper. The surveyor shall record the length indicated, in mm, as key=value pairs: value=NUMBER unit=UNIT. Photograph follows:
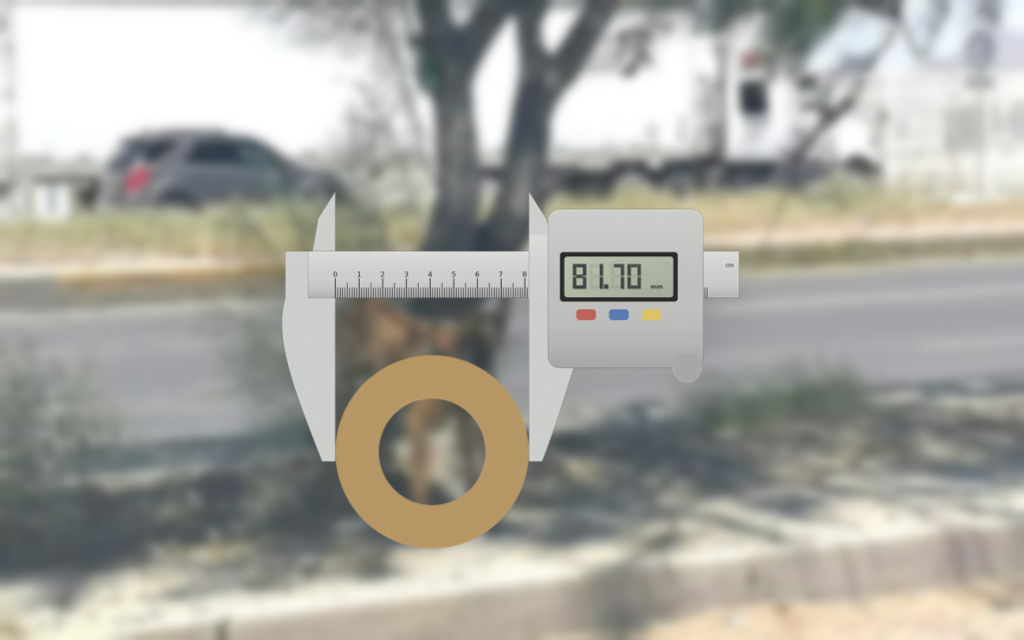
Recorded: value=81.70 unit=mm
